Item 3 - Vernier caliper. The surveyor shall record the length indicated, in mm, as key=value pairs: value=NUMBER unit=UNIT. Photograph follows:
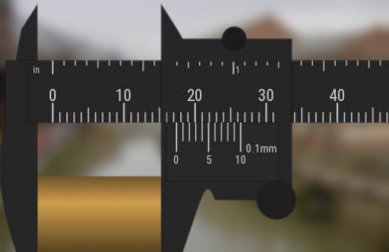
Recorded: value=17.4 unit=mm
